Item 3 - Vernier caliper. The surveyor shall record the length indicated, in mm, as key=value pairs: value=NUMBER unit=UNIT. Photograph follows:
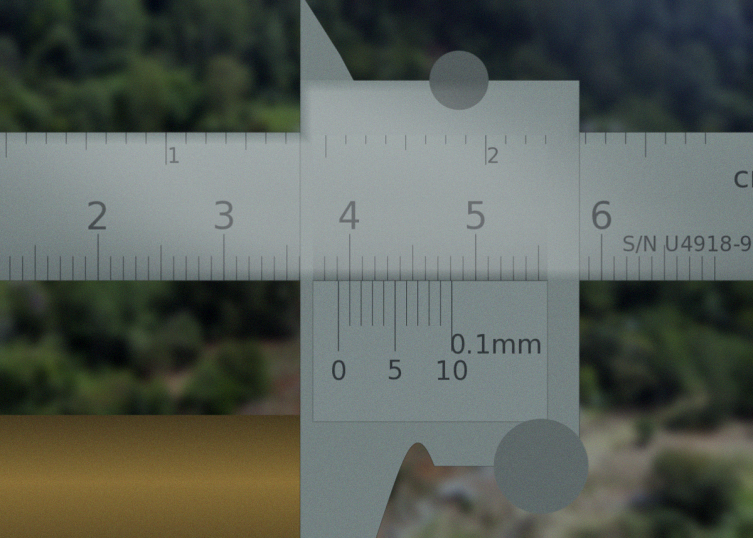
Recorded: value=39.1 unit=mm
